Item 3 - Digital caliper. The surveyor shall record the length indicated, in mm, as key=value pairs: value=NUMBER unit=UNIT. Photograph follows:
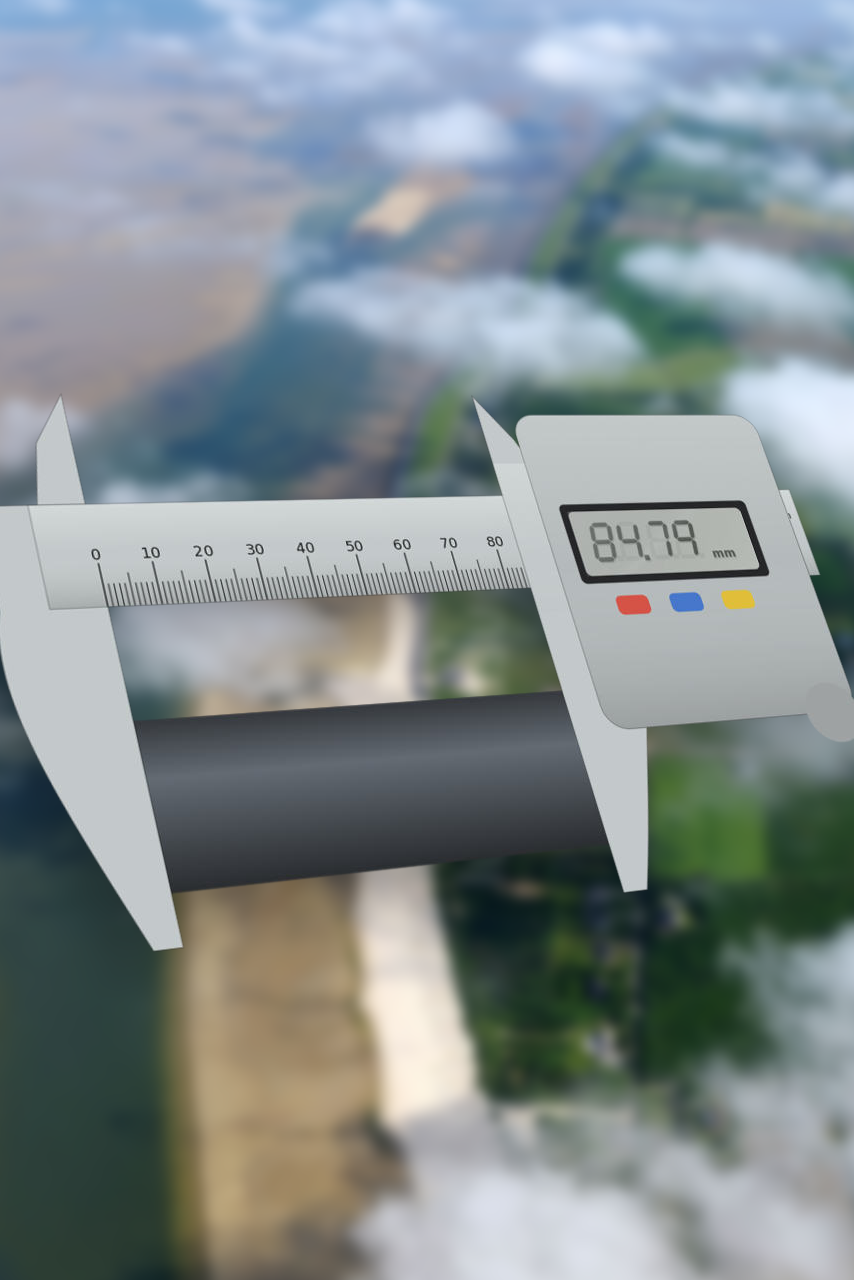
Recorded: value=84.79 unit=mm
